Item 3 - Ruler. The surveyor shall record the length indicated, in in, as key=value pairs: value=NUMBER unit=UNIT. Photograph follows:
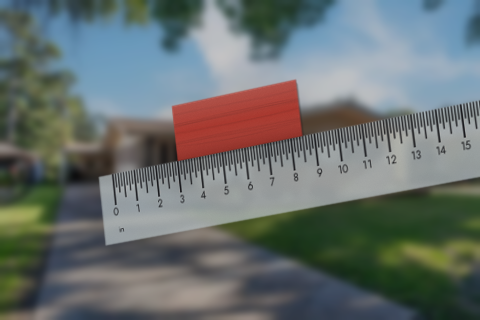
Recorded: value=5.5 unit=in
